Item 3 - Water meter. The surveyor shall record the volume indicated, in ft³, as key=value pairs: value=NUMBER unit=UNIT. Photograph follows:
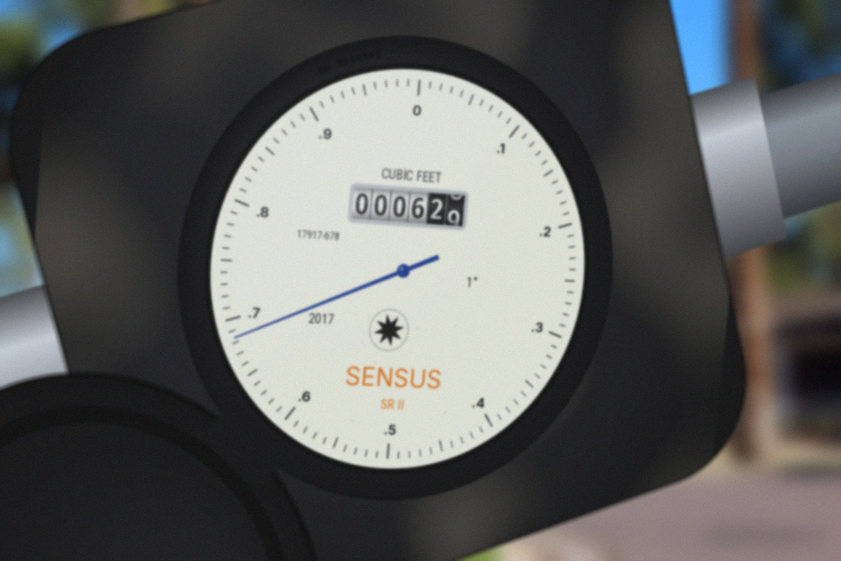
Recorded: value=628.68 unit=ft³
